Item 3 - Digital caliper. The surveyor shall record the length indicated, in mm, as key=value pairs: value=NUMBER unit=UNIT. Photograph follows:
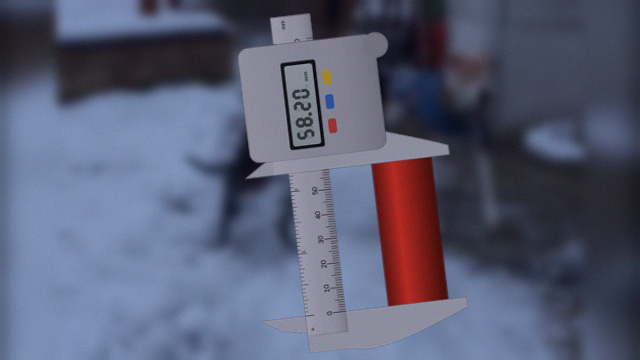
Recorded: value=58.20 unit=mm
